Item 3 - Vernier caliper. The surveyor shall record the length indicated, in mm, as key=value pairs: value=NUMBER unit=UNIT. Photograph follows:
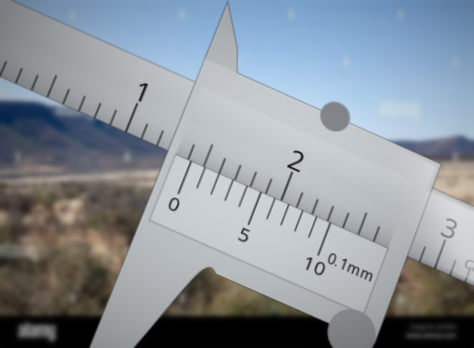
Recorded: value=14.2 unit=mm
